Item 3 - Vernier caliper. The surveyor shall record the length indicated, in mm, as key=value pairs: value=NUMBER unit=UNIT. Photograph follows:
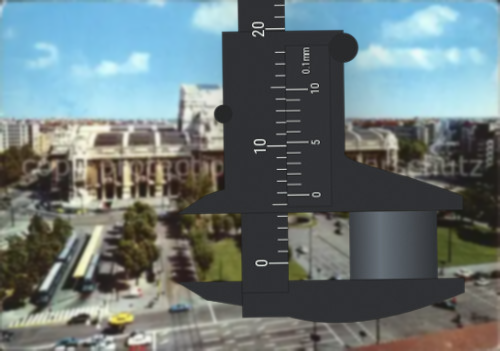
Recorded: value=5.8 unit=mm
